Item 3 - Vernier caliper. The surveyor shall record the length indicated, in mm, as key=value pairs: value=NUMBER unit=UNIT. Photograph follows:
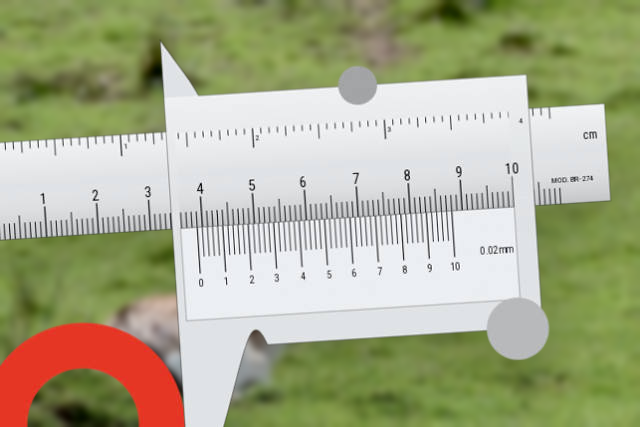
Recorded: value=39.0 unit=mm
